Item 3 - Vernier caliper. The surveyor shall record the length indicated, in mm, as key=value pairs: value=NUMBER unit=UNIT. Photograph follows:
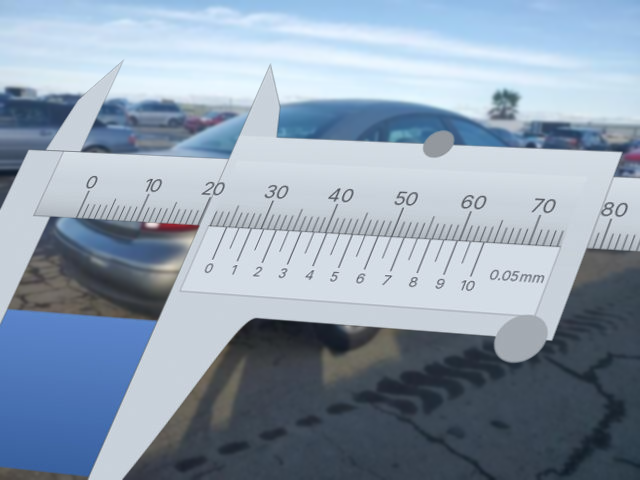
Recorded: value=24.6 unit=mm
